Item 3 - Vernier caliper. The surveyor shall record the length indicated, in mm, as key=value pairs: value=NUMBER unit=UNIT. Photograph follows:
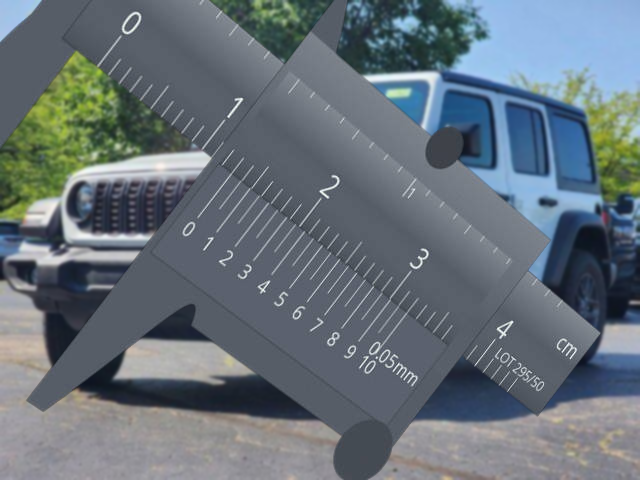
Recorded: value=13.0 unit=mm
